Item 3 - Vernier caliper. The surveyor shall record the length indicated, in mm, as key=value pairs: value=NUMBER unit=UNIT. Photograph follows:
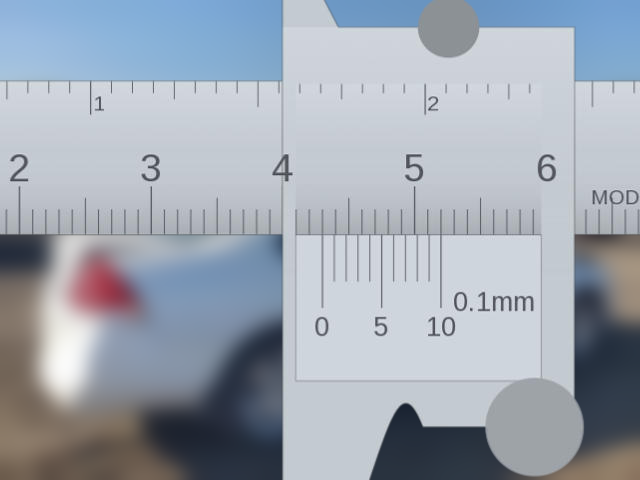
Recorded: value=43.0 unit=mm
